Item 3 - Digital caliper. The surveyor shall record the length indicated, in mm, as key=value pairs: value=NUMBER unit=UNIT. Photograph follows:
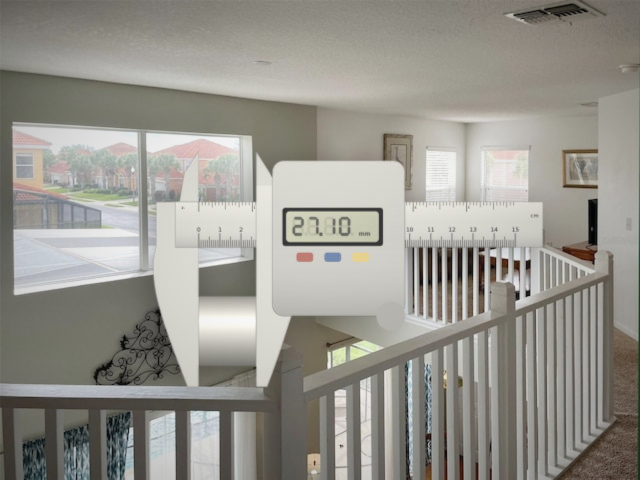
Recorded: value=27.10 unit=mm
